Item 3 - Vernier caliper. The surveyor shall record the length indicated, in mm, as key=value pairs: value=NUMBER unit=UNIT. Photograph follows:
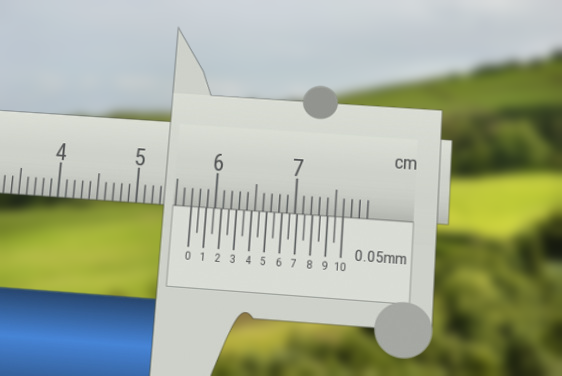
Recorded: value=57.0 unit=mm
